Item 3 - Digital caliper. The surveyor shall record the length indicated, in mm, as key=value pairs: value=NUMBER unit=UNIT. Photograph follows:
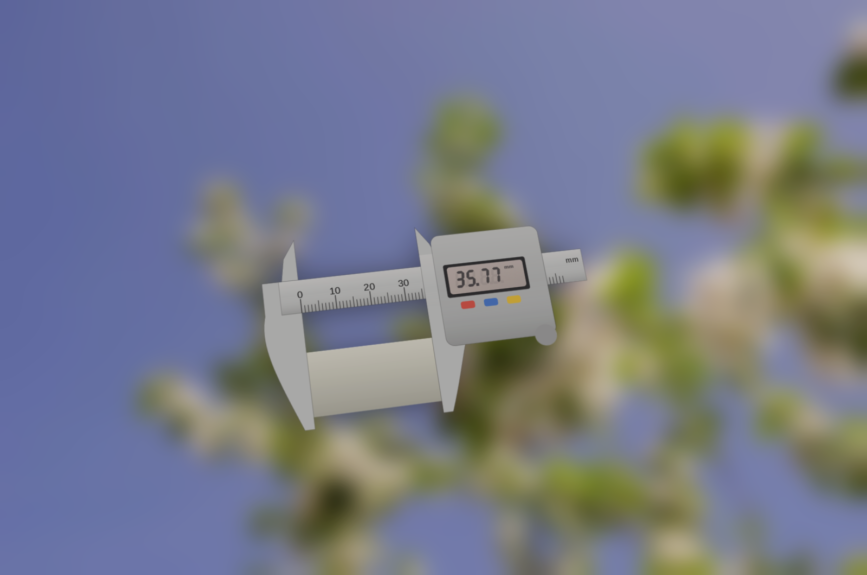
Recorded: value=35.77 unit=mm
